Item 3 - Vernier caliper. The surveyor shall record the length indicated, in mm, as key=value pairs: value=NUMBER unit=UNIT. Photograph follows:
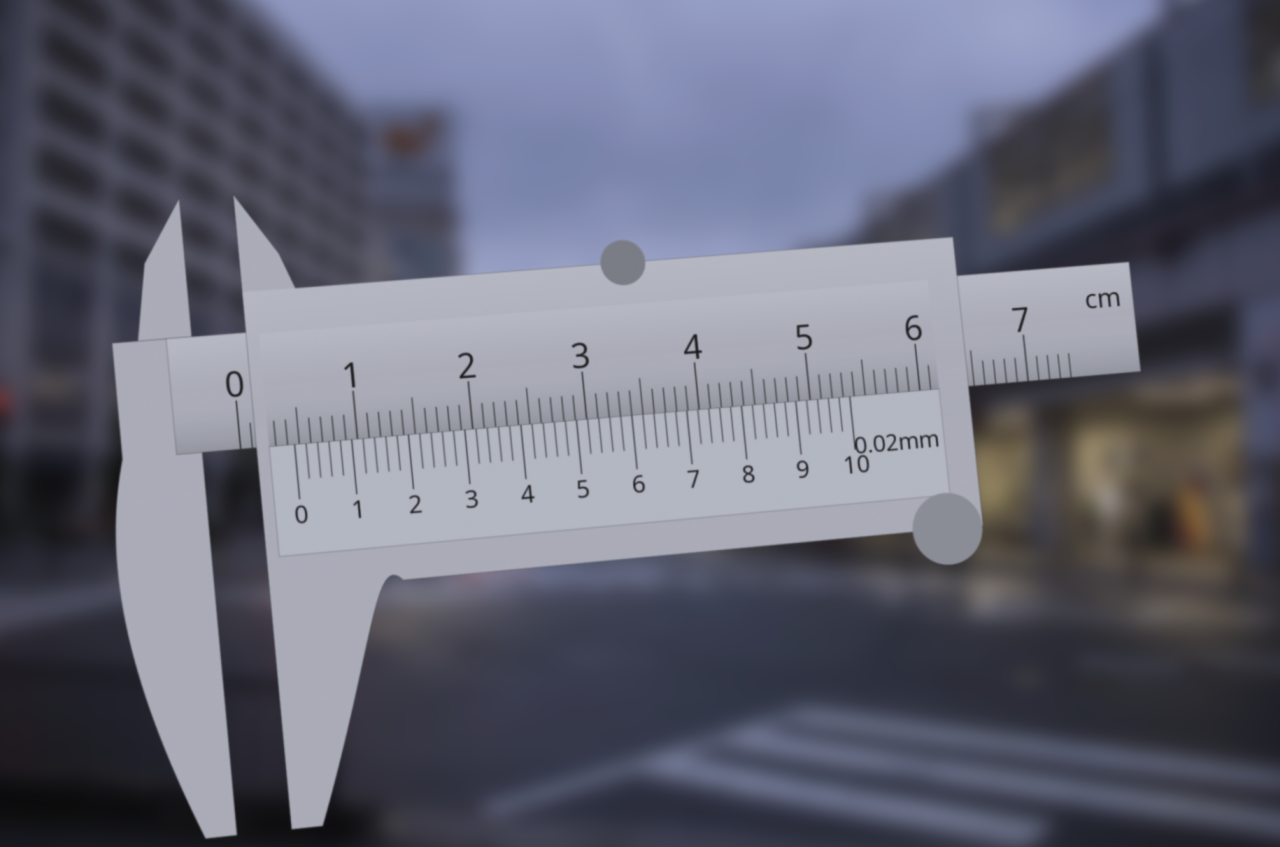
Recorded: value=4.6 unit=mm
